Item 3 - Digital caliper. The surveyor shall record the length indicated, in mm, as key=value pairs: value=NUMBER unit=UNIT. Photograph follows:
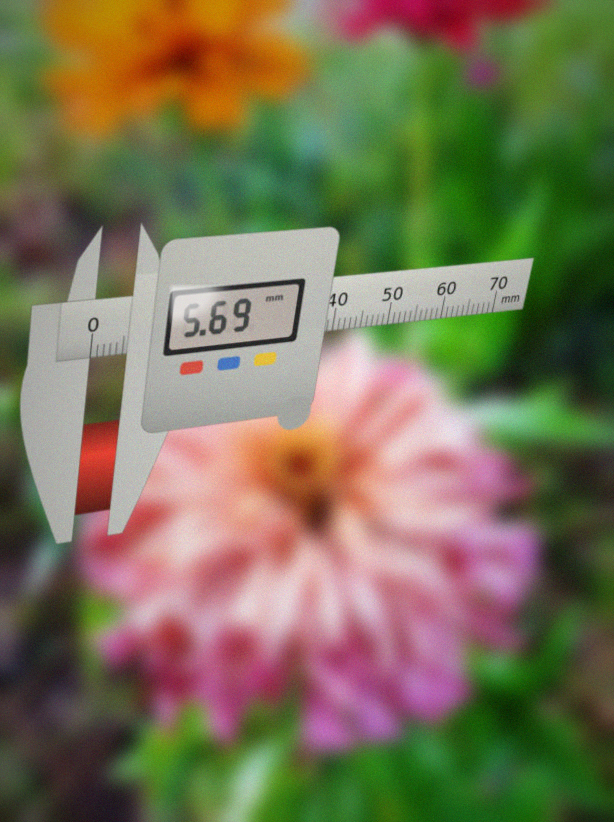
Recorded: value=5.69 unit=mm
